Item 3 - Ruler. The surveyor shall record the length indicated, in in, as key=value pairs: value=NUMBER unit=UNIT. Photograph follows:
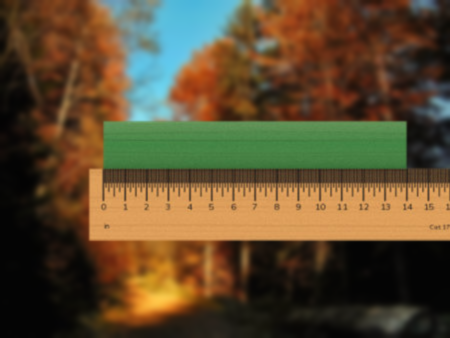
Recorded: value=14 unit=in
